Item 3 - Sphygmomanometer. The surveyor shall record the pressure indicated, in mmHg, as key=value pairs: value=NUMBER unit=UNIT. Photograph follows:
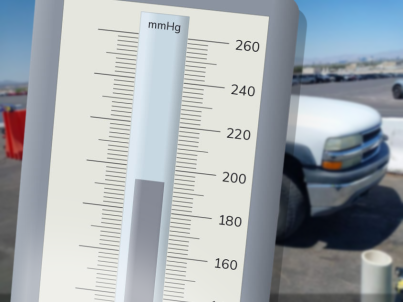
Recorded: value=194 unit=mmHg
